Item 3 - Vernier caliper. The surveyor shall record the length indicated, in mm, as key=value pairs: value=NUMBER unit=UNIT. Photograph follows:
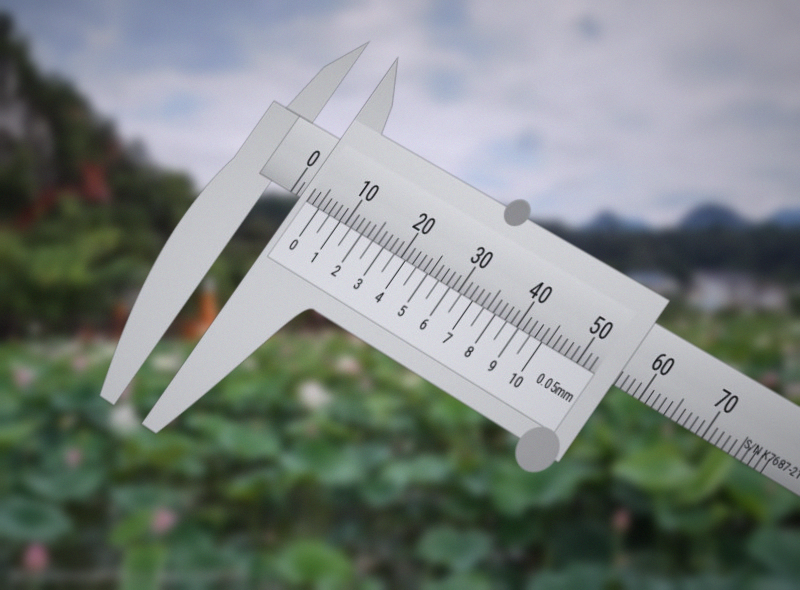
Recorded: value=5.2 unit=mm
